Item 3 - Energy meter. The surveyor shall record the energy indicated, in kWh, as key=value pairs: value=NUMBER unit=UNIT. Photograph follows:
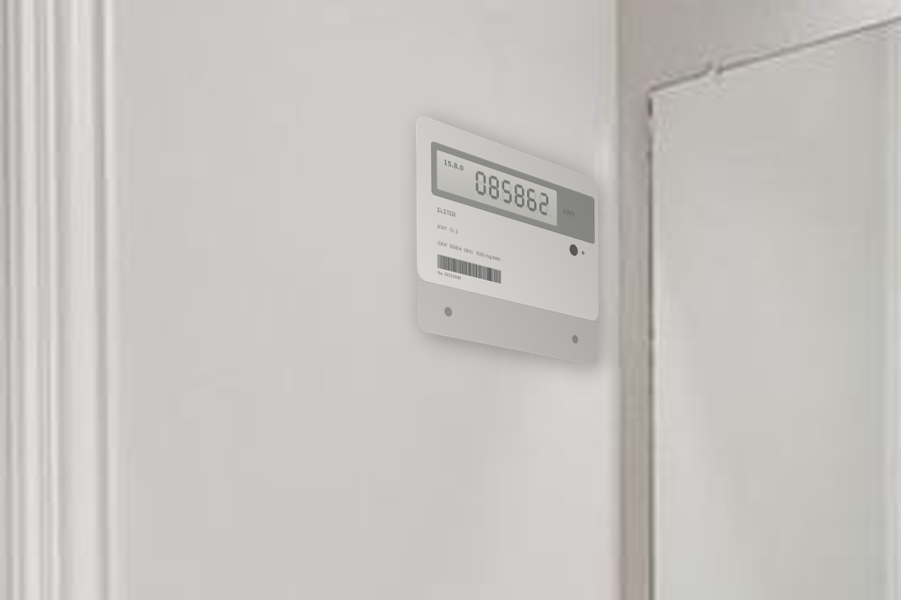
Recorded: value=85862 unit=kWh
